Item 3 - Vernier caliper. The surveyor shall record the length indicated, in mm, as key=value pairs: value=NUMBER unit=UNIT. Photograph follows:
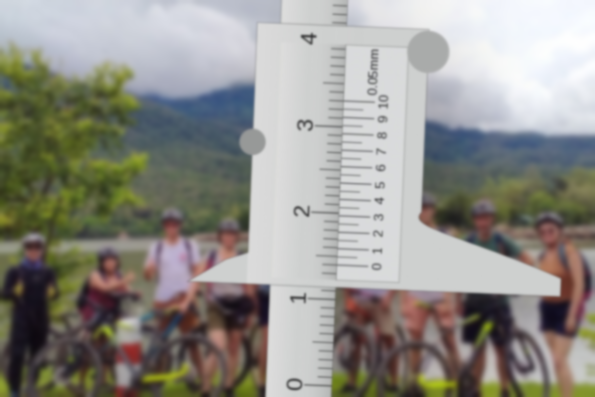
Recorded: value=14.0 unit=mm
